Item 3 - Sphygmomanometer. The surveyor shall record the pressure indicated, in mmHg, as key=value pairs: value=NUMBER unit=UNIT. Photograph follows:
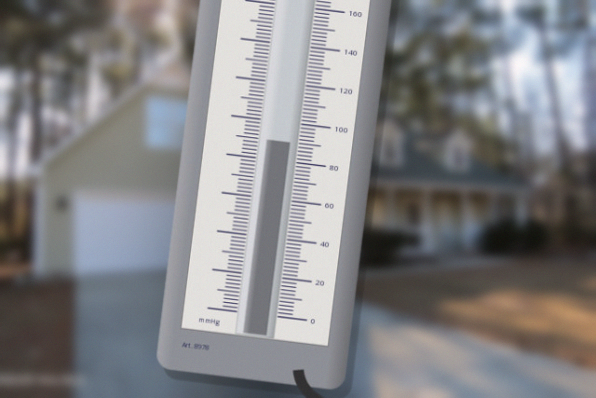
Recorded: value=90 unit=mmHg
